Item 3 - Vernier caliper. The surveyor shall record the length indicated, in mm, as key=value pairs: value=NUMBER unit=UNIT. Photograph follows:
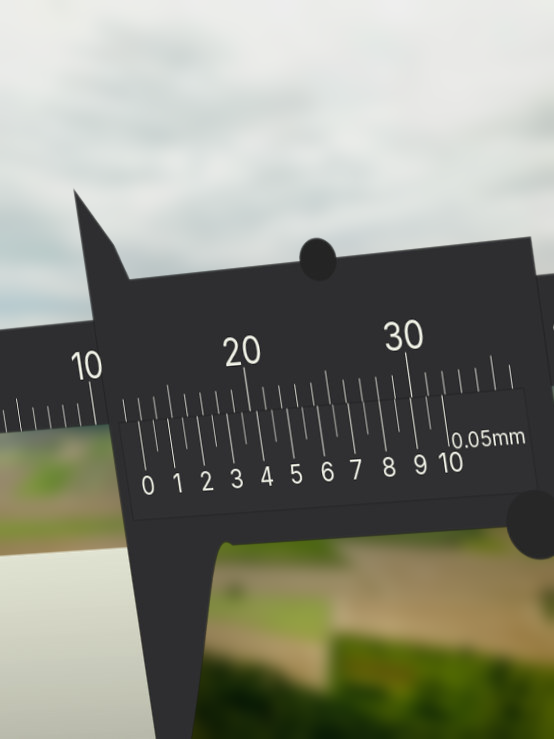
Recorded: value=12.8 unit=mm
